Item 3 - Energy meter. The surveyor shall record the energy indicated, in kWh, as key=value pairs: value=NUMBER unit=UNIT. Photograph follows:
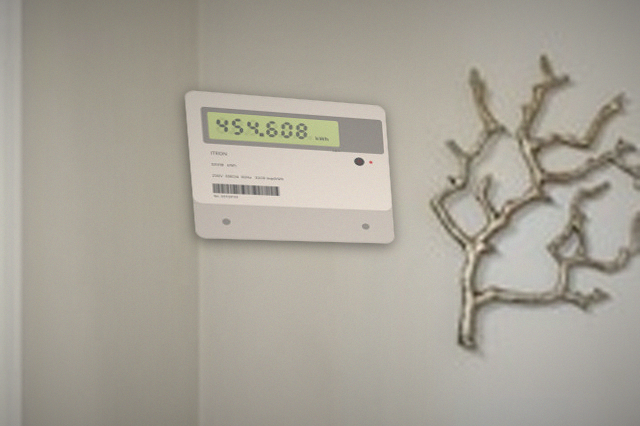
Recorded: value=454.608 unit=kWh
